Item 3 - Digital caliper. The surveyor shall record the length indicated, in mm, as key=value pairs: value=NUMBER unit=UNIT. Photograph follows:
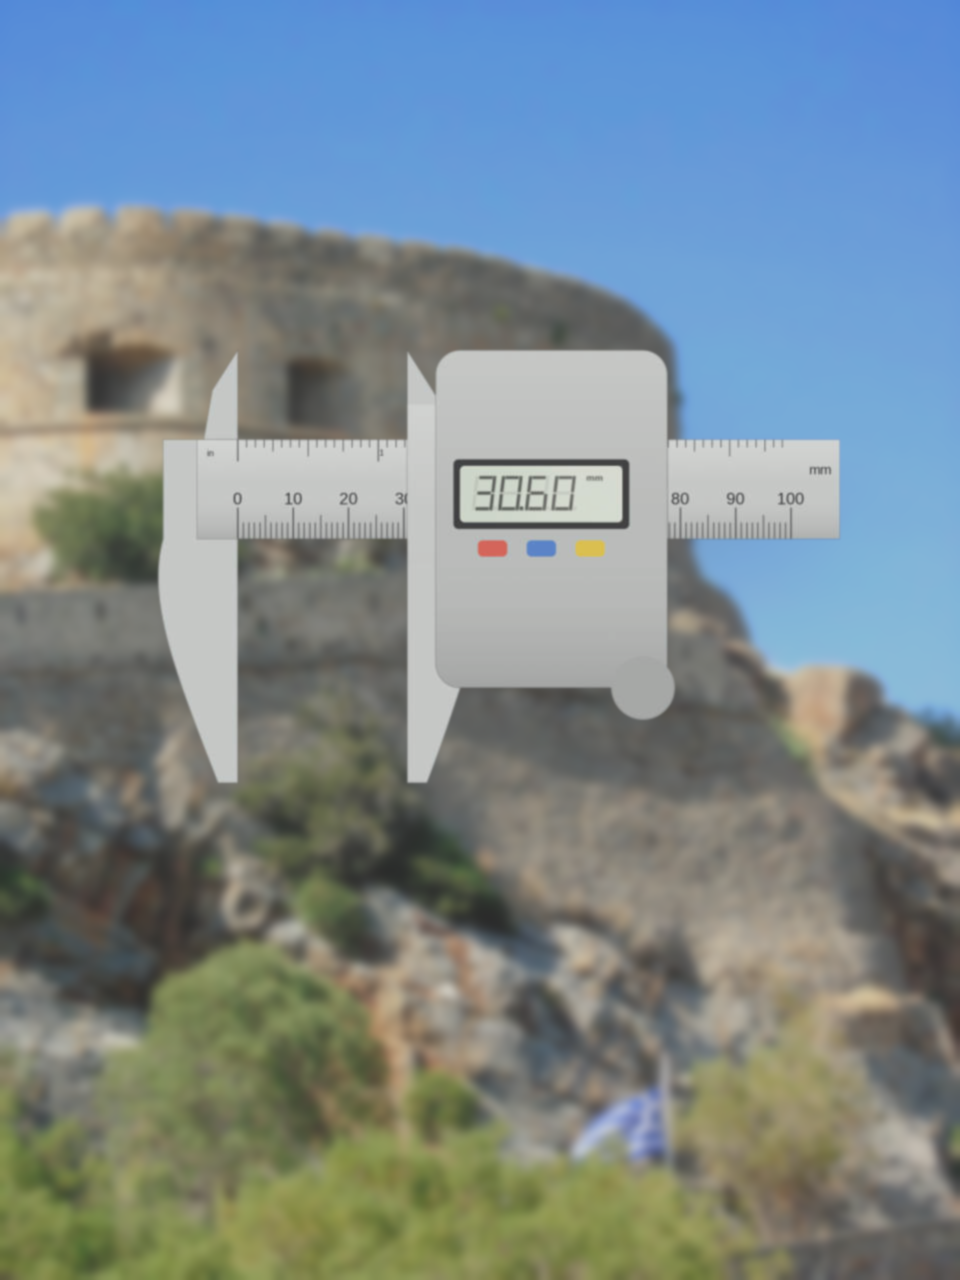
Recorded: value=30.60 unit=mm
